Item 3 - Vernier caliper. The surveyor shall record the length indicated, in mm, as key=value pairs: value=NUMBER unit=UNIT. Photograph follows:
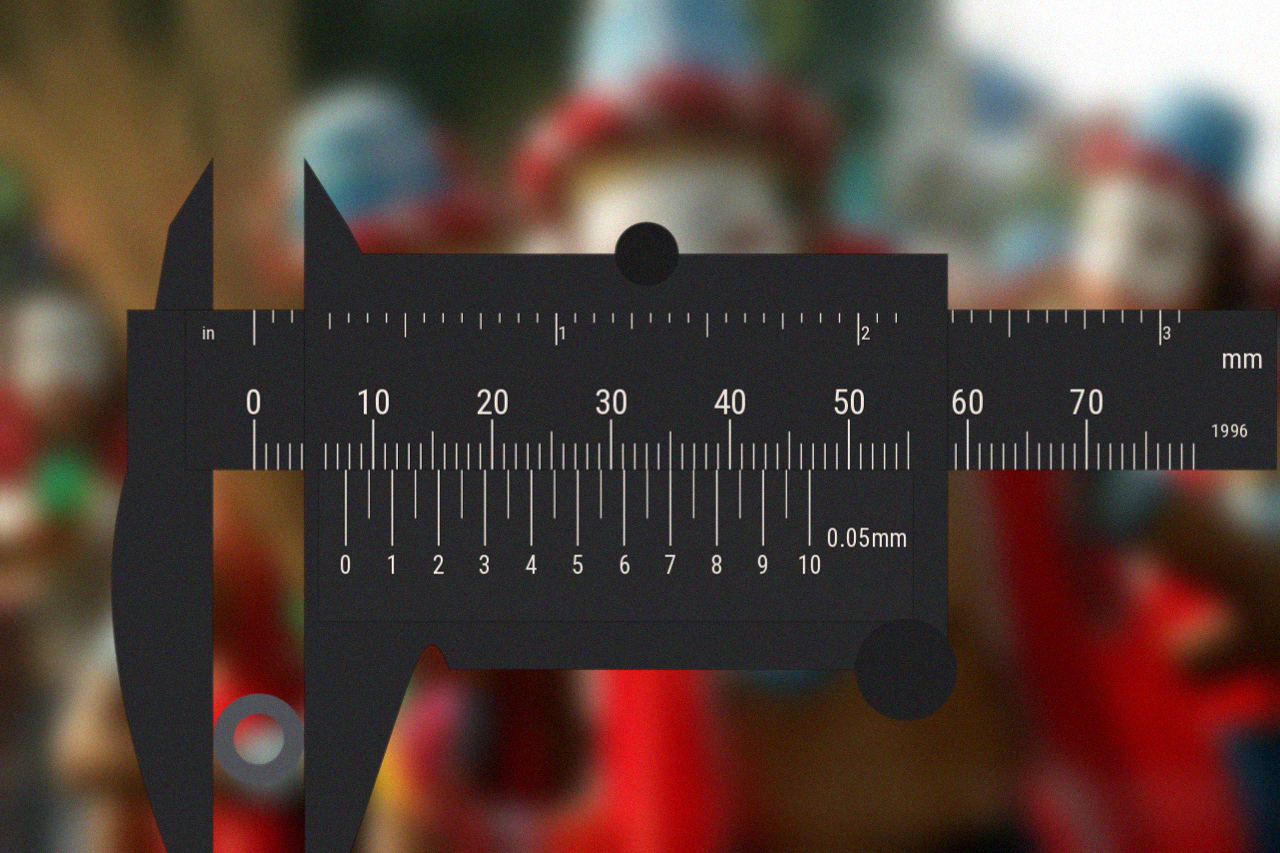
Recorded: value=7.7 unit=mm
